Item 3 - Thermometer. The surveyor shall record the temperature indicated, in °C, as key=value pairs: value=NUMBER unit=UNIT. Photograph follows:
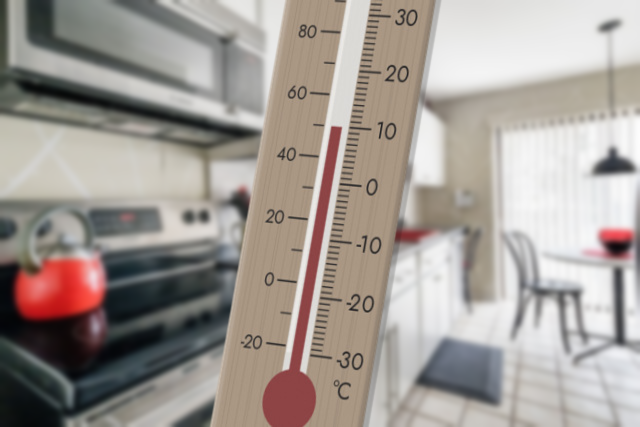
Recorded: value=10 unit=°C
